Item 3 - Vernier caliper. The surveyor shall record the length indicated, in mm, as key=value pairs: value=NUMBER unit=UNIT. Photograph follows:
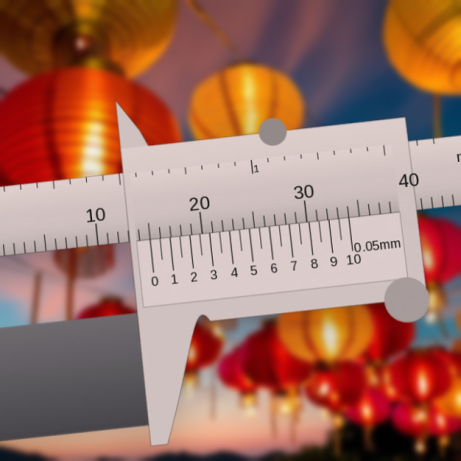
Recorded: value=15.0 unit=mm
